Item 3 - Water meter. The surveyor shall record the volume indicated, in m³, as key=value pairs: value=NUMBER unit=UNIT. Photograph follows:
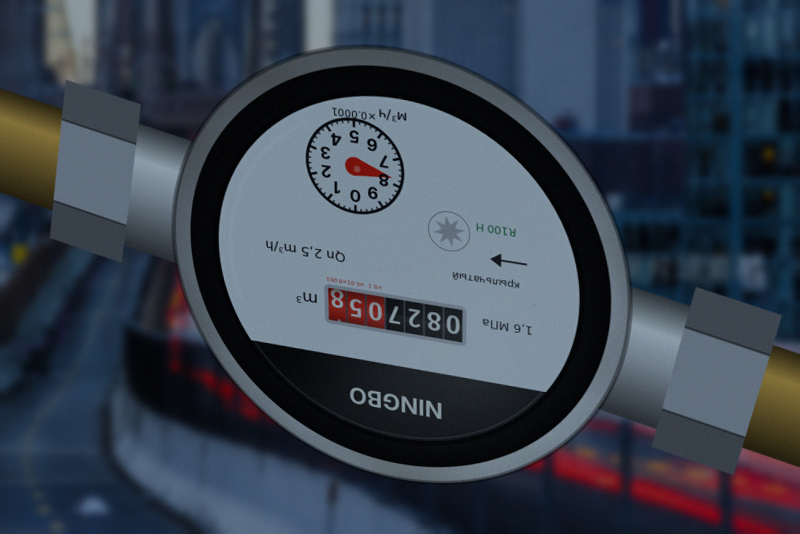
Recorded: value=827.0577 unit=m³
